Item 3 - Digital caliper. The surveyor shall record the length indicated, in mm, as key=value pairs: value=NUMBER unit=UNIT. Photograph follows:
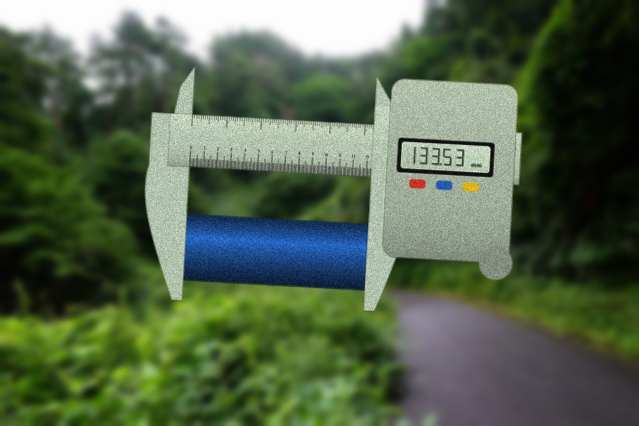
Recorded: value=133.53 unit=mm
